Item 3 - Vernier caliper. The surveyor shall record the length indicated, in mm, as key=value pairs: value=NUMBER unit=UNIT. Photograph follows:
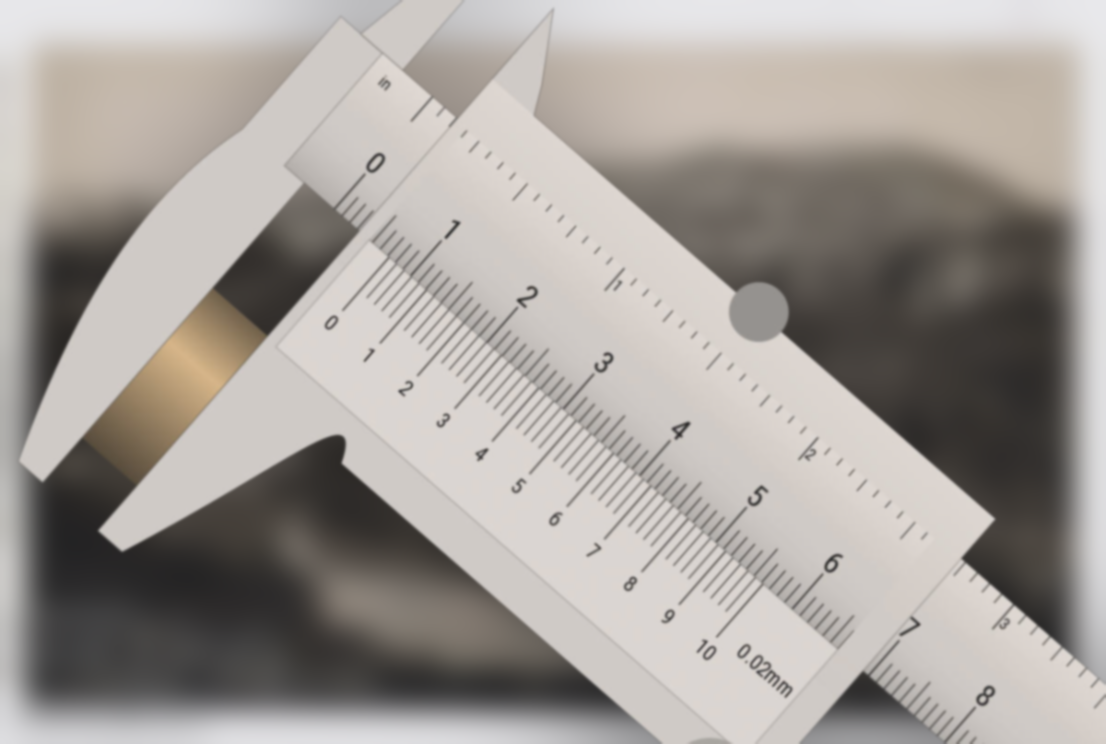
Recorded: value=7.2 unit=mm
